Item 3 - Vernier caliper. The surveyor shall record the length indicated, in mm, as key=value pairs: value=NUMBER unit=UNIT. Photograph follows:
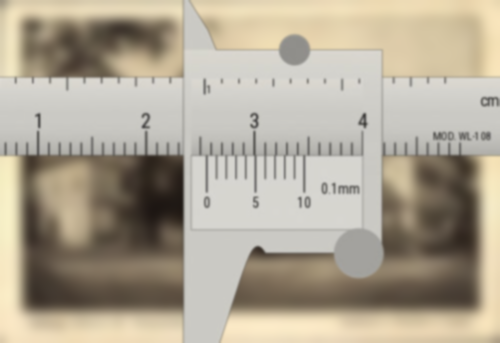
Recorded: value=25.6 unit=mm
